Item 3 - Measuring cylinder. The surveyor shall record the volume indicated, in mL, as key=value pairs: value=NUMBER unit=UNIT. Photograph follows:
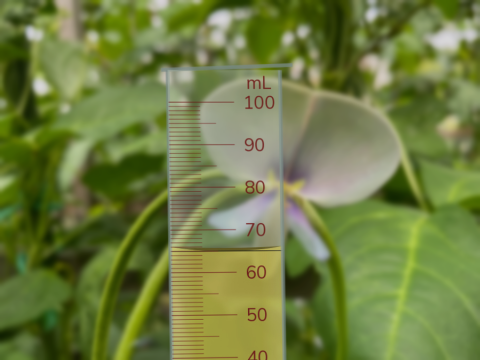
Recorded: value=65 unit=mL
